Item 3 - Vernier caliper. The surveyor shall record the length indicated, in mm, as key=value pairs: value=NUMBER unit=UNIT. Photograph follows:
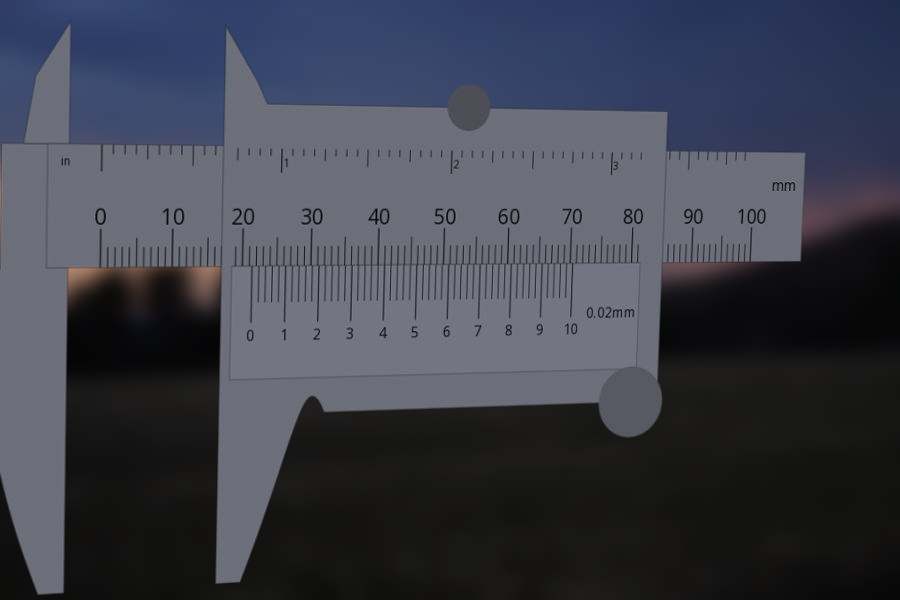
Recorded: value=21.4 unit=mm
